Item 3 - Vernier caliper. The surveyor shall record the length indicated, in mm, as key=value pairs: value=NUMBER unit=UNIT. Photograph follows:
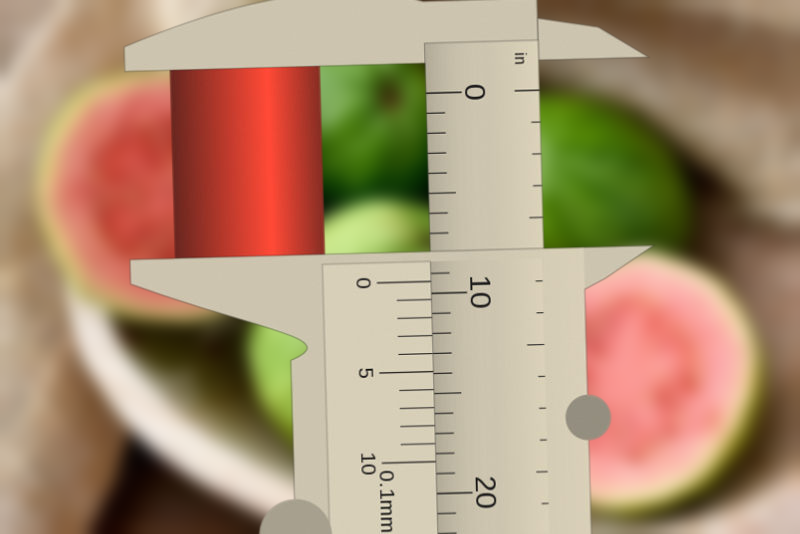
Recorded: value=9.4 unit=mm
